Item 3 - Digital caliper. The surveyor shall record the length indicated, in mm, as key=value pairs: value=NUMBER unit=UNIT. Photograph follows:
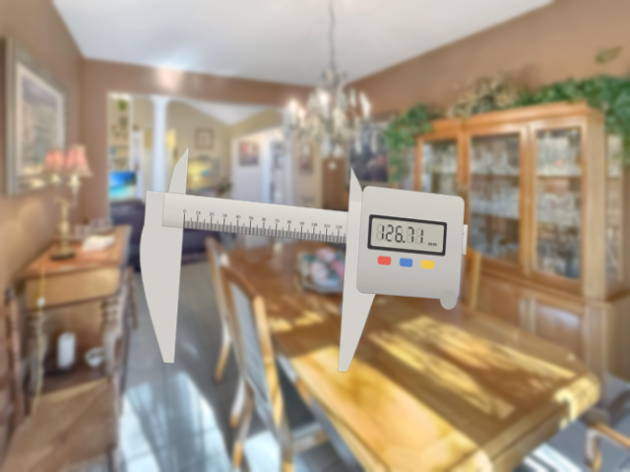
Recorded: value=126.71 unit=mm
